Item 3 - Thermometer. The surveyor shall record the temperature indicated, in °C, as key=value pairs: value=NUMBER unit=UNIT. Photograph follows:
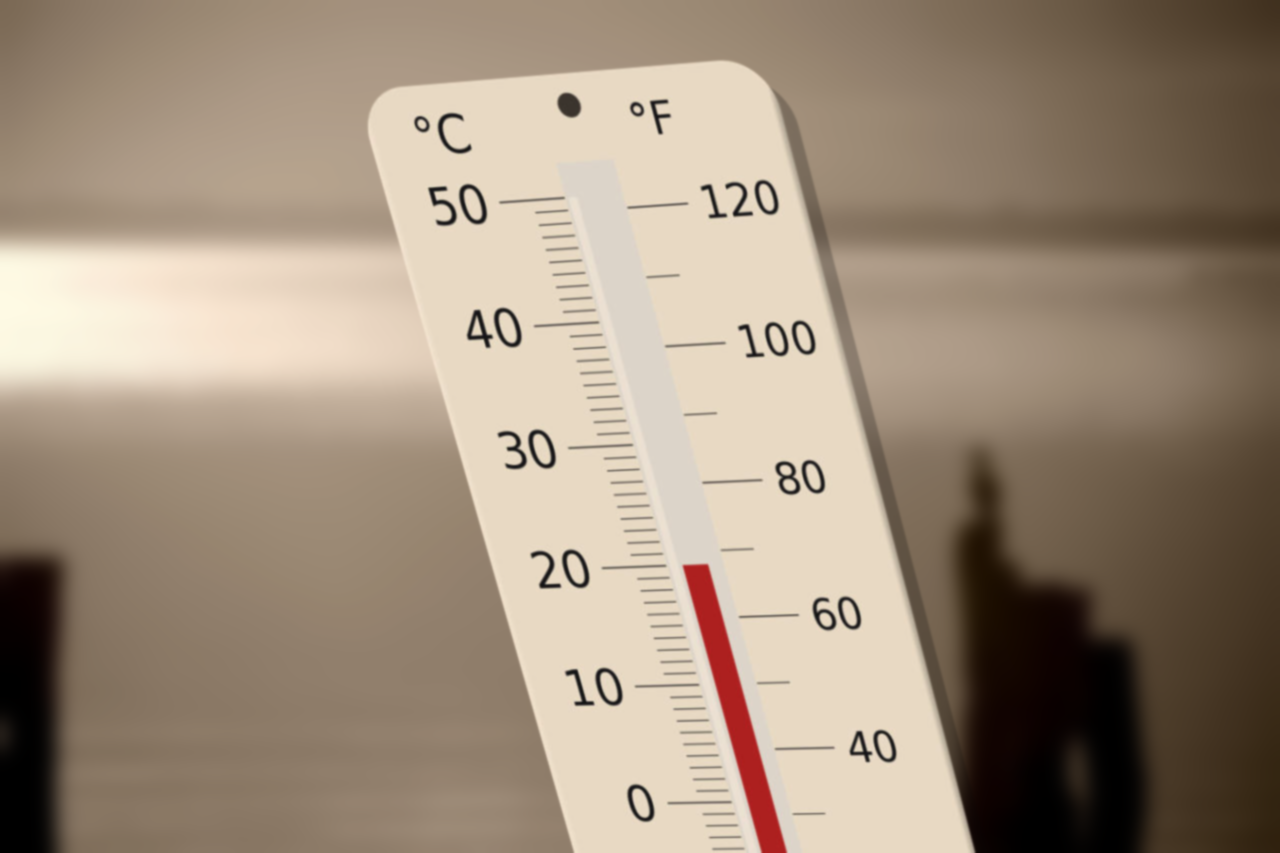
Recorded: value=20 unit=°C
